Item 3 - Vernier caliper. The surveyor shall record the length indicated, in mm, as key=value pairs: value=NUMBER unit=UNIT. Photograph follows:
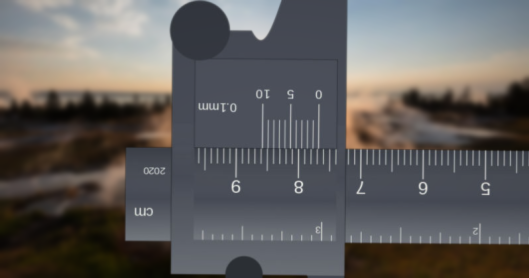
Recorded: value=76.8 unit=mm
